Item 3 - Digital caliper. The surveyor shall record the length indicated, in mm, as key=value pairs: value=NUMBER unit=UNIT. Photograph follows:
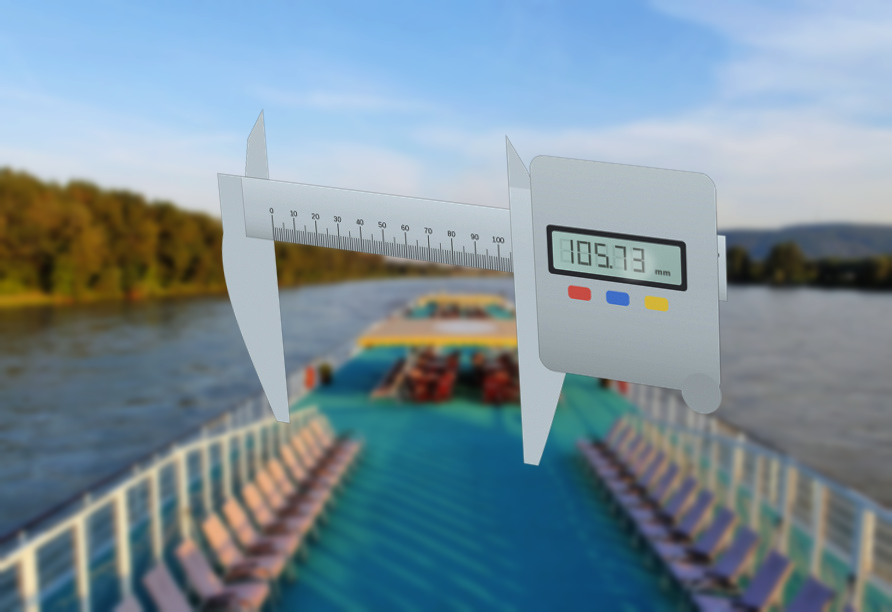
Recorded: value=105.73 unit=mm
